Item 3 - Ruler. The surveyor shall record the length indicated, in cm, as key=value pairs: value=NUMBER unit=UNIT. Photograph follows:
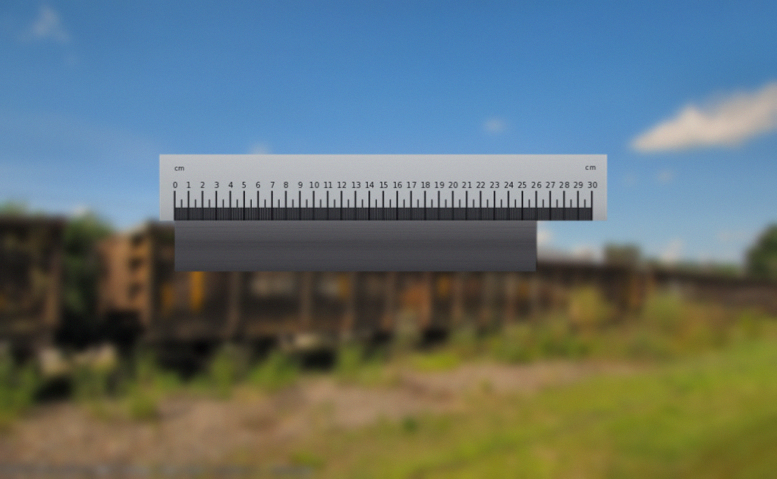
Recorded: value=26 unit=cm
